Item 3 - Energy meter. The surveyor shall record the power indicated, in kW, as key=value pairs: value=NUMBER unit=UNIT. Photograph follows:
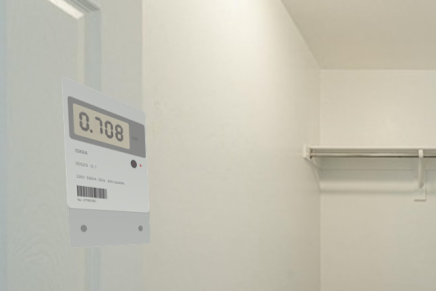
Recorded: value=0.708 unit=kW
